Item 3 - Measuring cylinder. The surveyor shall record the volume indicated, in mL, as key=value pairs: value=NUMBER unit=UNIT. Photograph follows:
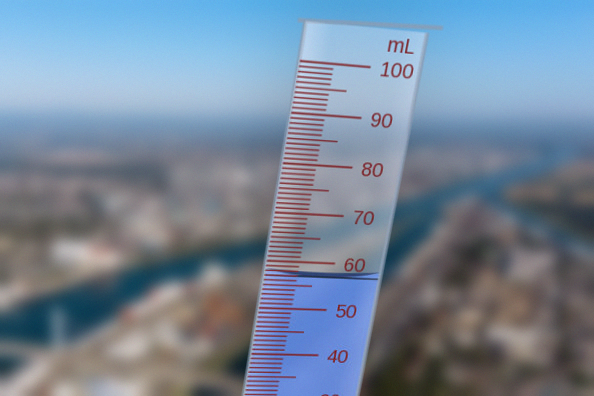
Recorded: value=57 unit=mL
